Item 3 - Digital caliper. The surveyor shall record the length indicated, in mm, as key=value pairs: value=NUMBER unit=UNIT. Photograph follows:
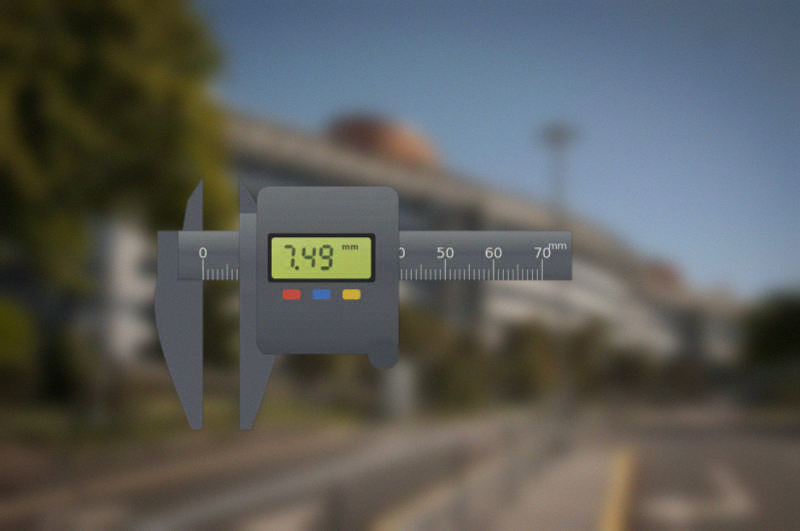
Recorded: value=7.49 unit=mm
